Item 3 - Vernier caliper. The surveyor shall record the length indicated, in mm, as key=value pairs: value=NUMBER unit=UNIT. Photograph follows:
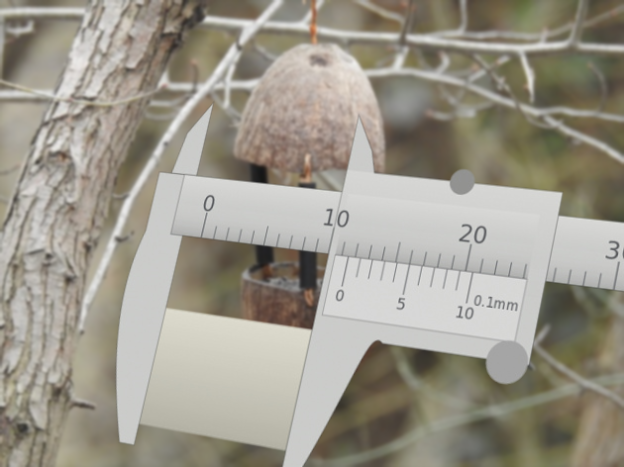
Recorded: value=11.5 unit=mm
